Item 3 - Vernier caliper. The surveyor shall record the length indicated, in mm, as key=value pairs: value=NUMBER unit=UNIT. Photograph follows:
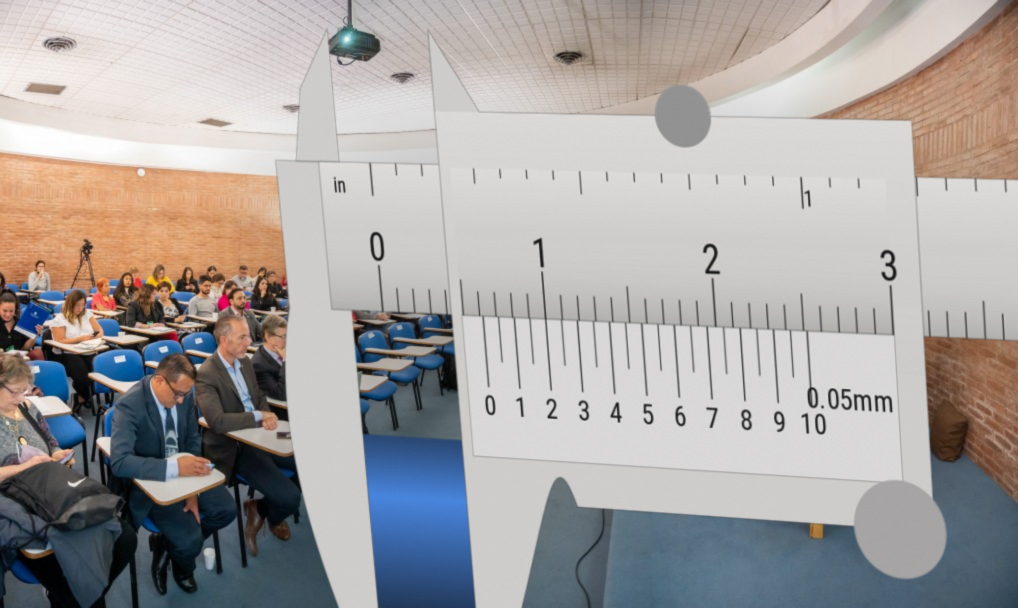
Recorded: value=6.2 unit=mm
